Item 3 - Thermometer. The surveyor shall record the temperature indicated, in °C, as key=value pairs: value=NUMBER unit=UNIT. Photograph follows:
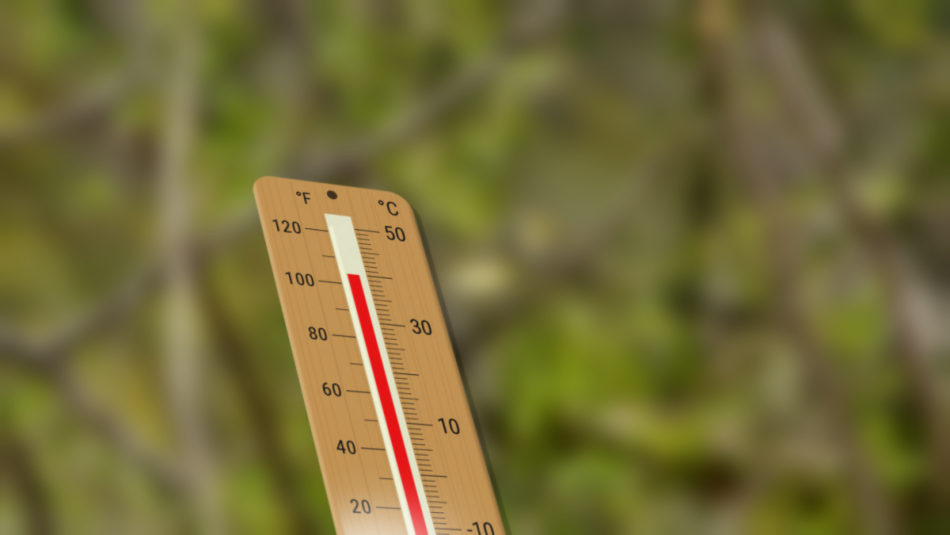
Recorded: value=40 unit=°C
